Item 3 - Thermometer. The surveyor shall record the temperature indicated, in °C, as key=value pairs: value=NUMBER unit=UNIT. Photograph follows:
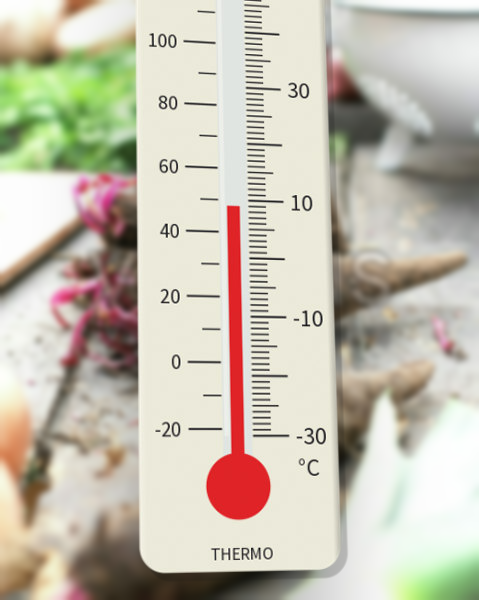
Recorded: value=9 unit=°C
